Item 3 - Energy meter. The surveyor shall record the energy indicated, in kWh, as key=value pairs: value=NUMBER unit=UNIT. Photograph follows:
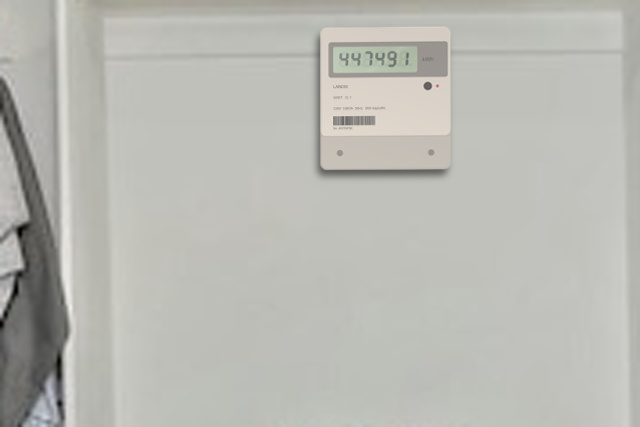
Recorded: value=447491 unit=kWh
